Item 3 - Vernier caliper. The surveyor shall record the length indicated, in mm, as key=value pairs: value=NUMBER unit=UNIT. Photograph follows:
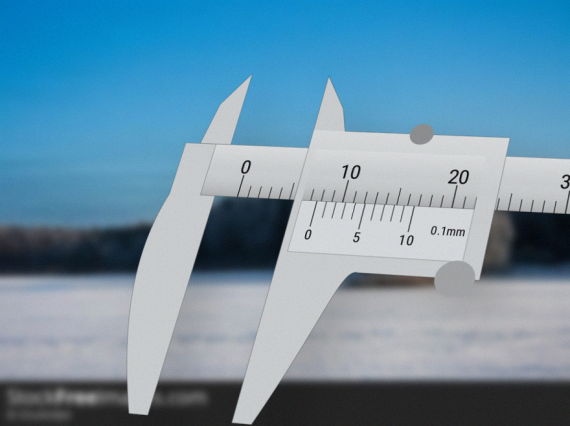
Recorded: value=7.6 unit=mm
